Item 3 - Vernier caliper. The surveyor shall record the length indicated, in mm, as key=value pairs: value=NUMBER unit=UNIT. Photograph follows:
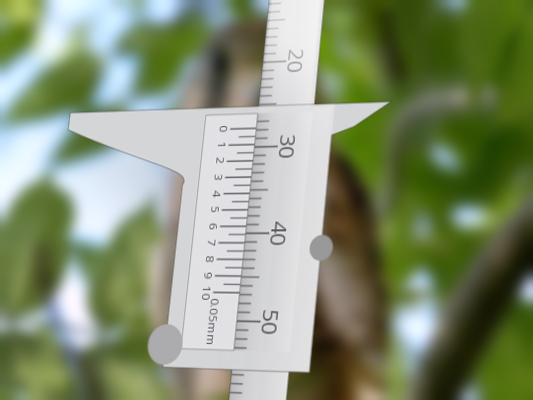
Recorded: value=27.8 unit=mm
